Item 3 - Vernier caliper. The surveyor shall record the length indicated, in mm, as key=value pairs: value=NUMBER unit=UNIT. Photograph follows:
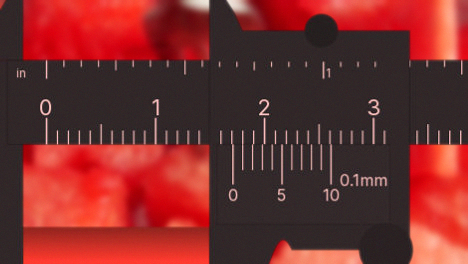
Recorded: value=17.1 unit=mm
